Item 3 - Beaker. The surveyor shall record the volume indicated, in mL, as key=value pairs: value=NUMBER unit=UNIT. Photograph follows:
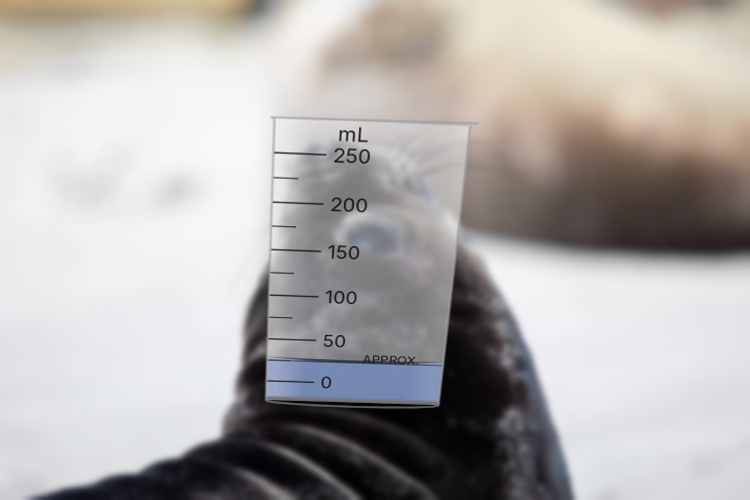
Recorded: value=25 unit=mL
